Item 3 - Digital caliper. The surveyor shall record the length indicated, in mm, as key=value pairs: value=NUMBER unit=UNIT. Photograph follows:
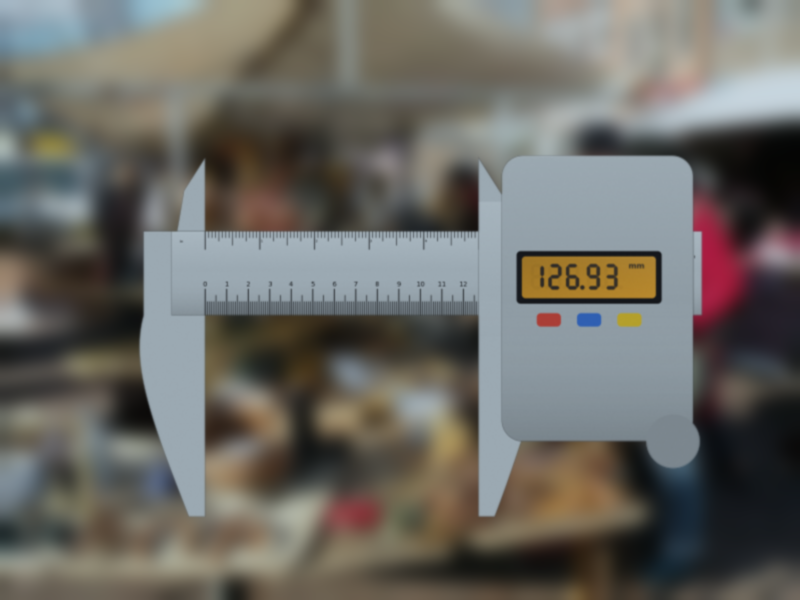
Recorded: value=126.93 unit=mm
